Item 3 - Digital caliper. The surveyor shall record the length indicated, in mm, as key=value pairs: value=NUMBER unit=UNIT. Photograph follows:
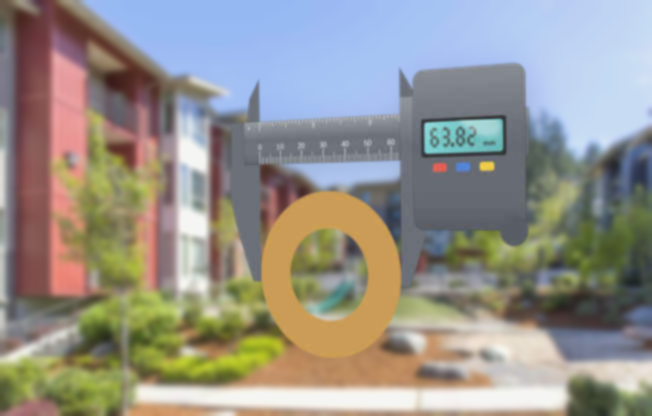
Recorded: value=63.82 unit=mm
